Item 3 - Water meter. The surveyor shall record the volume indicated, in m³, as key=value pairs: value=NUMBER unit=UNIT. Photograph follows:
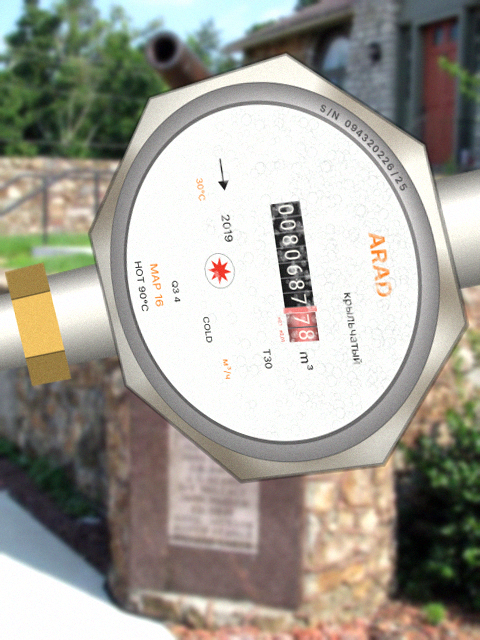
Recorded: value=80687.78 unit=m³
